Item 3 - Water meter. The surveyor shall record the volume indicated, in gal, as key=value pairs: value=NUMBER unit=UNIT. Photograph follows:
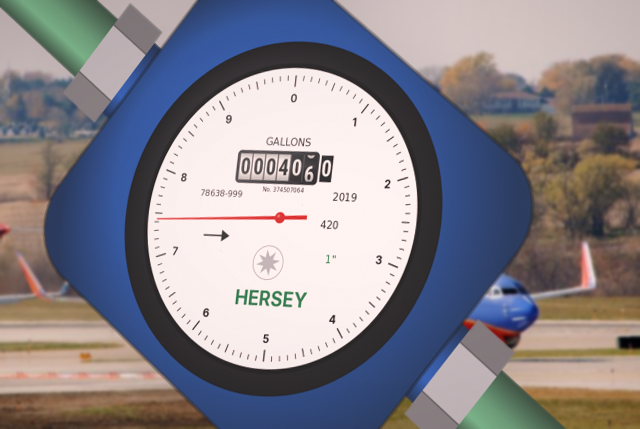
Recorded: value=4057.4 unit=gal
